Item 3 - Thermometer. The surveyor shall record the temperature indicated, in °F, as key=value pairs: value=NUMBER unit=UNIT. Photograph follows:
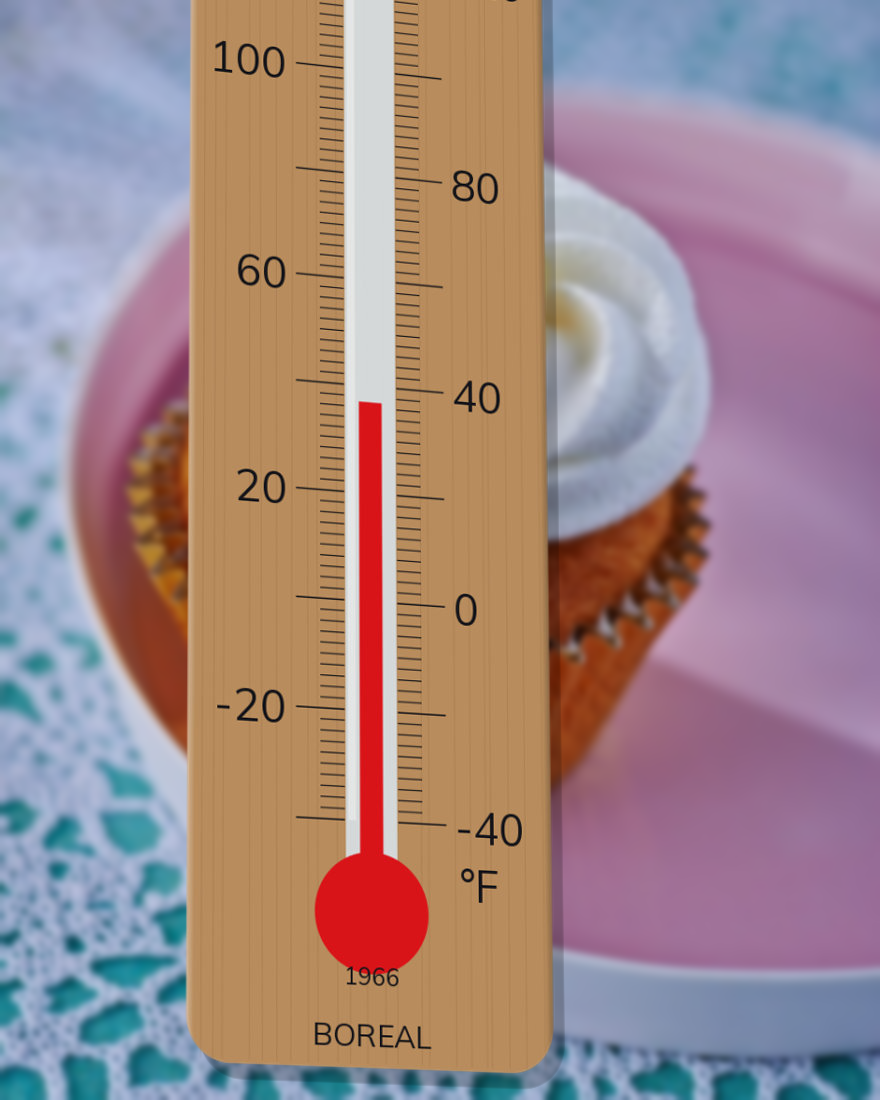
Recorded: value=37 unit=°F
